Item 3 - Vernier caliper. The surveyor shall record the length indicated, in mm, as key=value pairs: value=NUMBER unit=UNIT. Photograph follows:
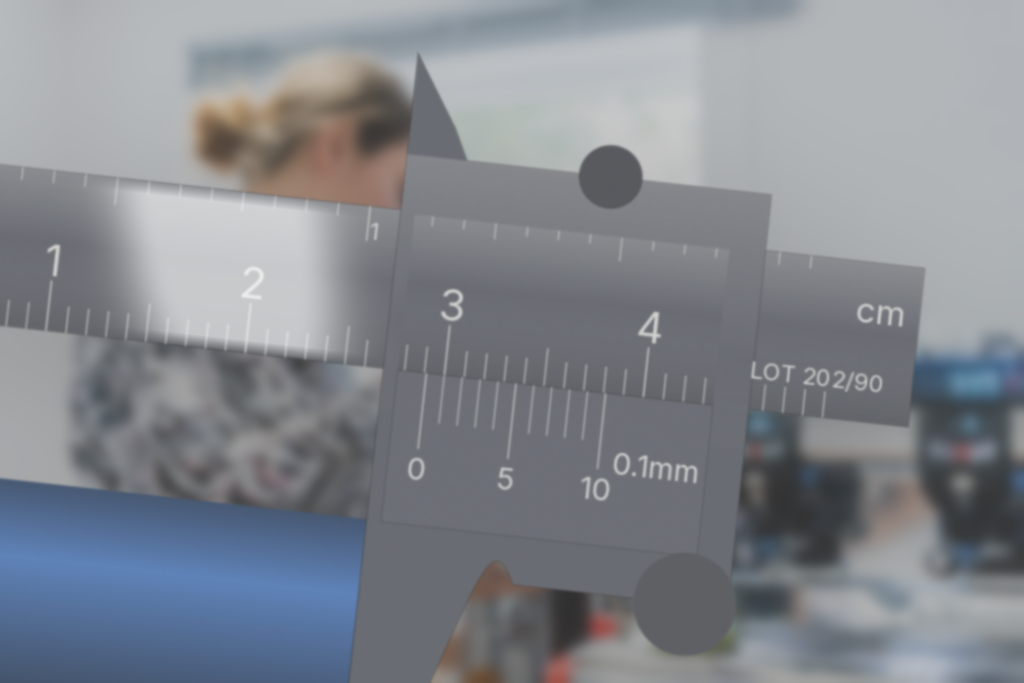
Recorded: value=29.1 unit=mm
